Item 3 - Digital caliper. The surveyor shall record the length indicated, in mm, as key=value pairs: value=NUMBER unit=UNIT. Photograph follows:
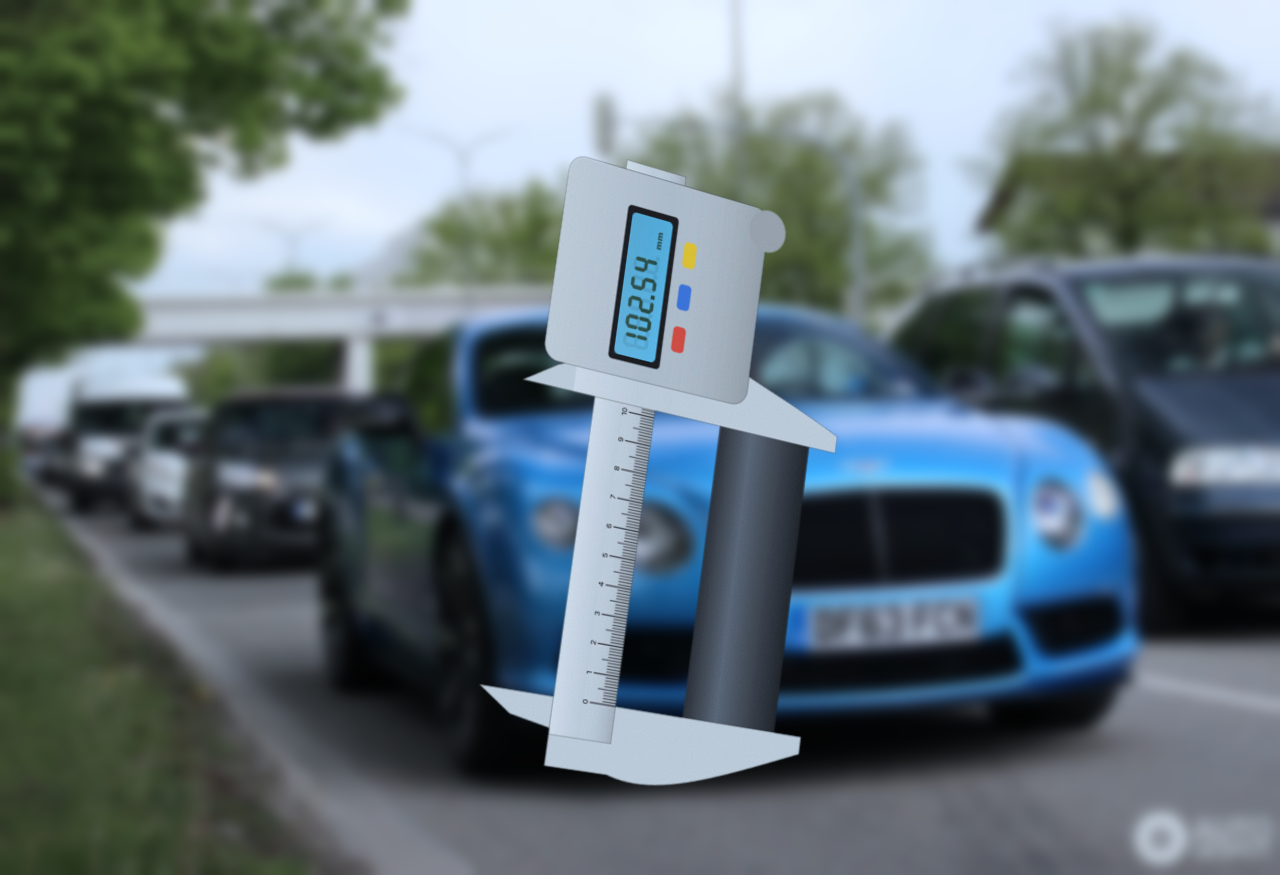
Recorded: value=102.54 unit=mm
